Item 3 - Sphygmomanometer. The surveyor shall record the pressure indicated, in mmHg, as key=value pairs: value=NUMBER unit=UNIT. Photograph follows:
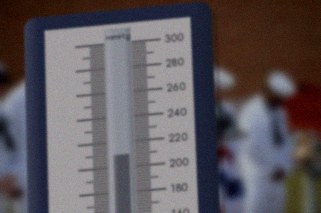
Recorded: value=210 unit=mmHg
